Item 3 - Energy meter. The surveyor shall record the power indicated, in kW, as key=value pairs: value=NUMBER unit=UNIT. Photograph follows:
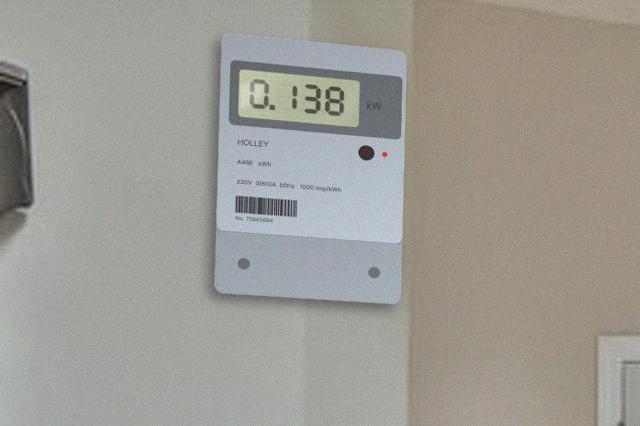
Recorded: value=0.138 unit=kW
